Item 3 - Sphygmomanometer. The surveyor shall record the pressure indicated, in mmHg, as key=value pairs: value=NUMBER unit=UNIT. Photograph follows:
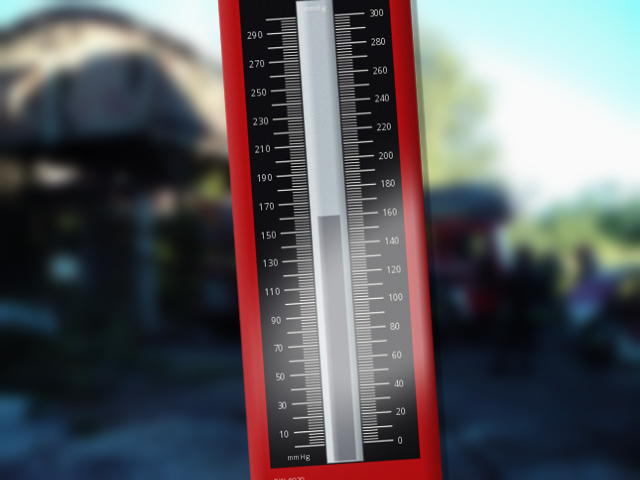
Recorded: value=160 unit=mmHg
